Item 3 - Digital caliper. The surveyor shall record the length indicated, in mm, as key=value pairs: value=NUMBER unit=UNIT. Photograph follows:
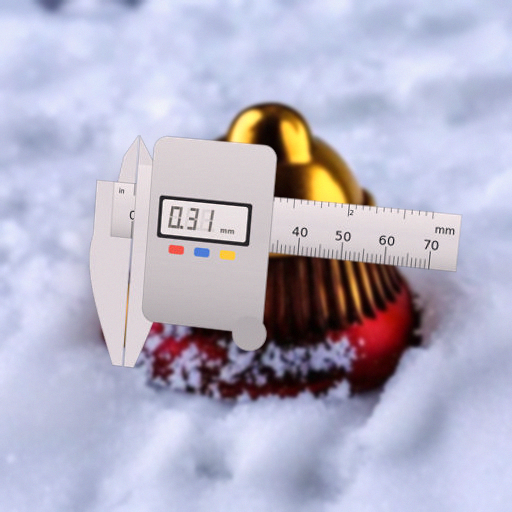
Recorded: value=0.31 unit=mm
